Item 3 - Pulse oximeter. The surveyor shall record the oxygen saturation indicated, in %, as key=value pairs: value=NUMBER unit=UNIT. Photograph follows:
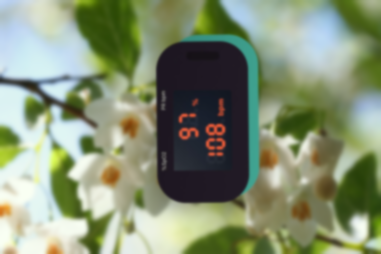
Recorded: value=97 unit=%
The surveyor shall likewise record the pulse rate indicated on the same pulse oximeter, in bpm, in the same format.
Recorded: value=108 unit=bpm
